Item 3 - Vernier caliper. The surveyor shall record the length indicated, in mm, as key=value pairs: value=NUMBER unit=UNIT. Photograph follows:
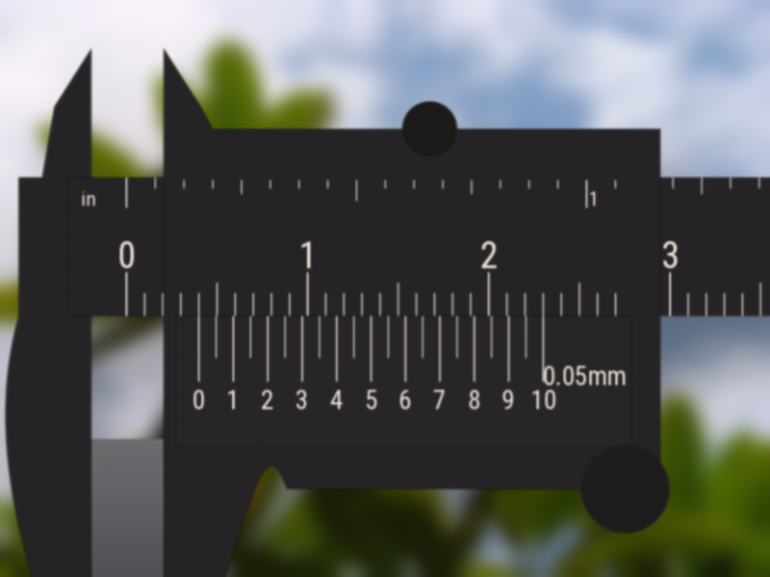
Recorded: value=4.0 unit=mm
